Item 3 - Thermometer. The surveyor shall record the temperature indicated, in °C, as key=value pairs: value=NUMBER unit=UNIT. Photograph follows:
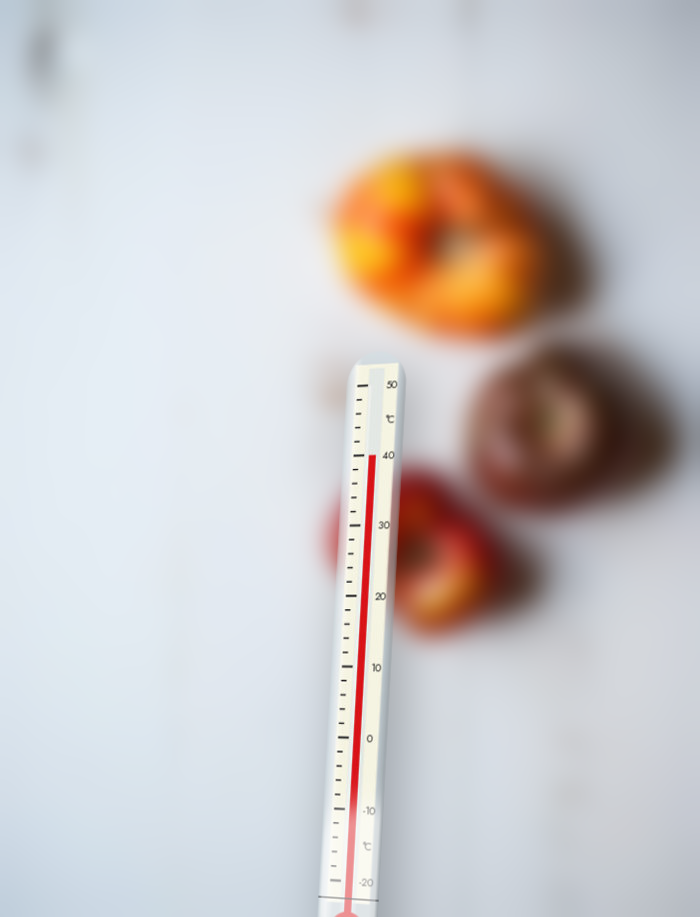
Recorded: value=40 unit=°C
